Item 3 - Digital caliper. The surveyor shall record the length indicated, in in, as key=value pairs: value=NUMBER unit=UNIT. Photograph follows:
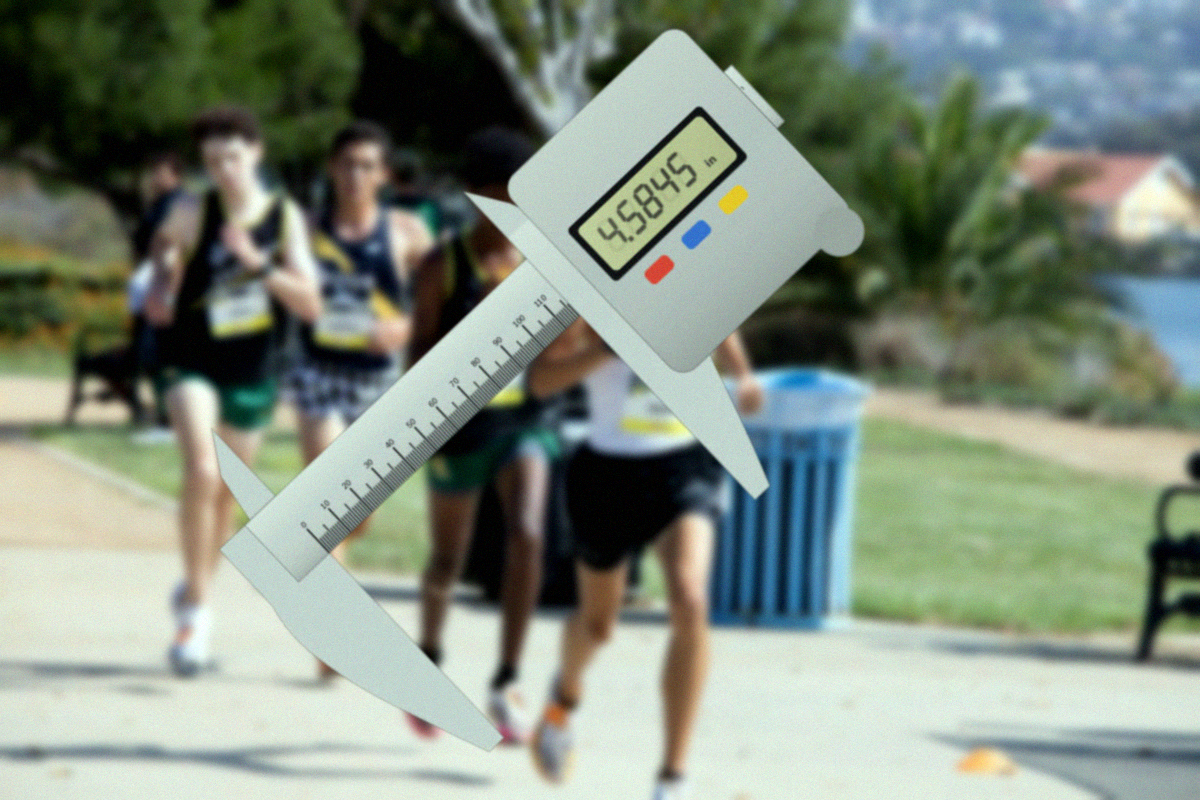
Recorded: value=4.5845 unit=in
